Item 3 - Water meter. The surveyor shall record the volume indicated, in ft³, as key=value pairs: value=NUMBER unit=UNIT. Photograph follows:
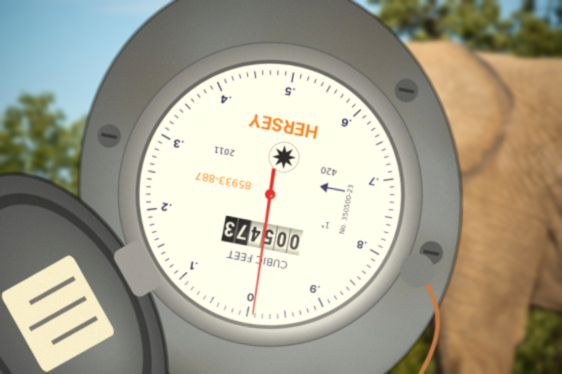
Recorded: value=5472.99 unit=ft³
